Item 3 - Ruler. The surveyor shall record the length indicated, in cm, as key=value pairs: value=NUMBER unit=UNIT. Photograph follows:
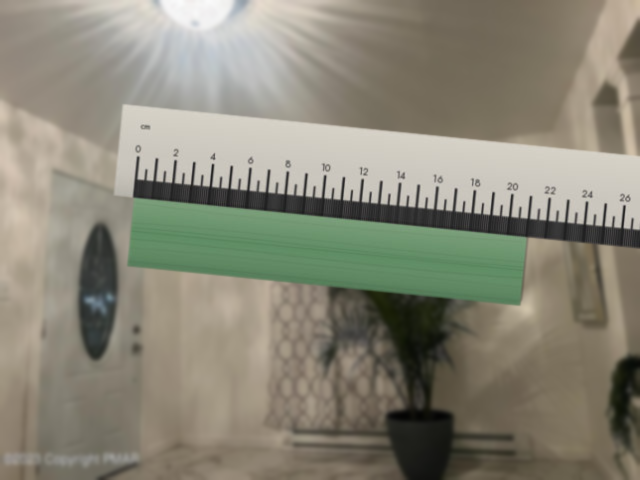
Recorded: value=21 unit=cm
